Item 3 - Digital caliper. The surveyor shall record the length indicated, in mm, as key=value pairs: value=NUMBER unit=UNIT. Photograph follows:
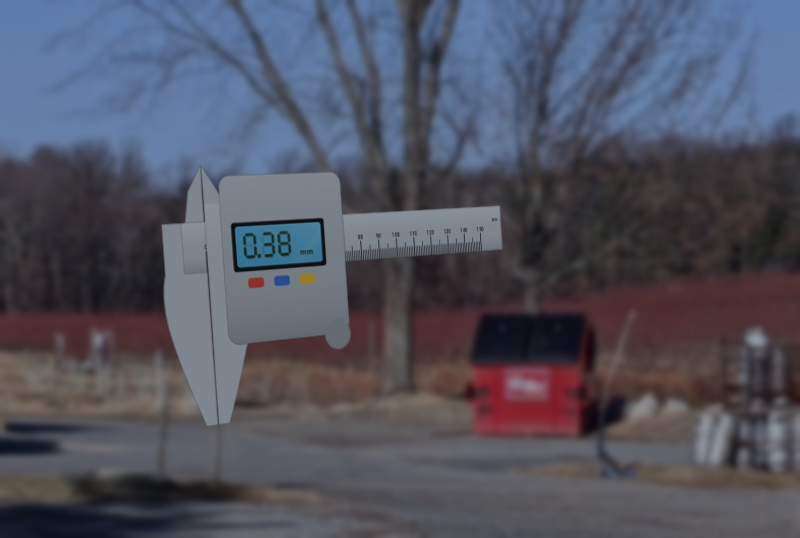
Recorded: value=0.38 unit=mm
